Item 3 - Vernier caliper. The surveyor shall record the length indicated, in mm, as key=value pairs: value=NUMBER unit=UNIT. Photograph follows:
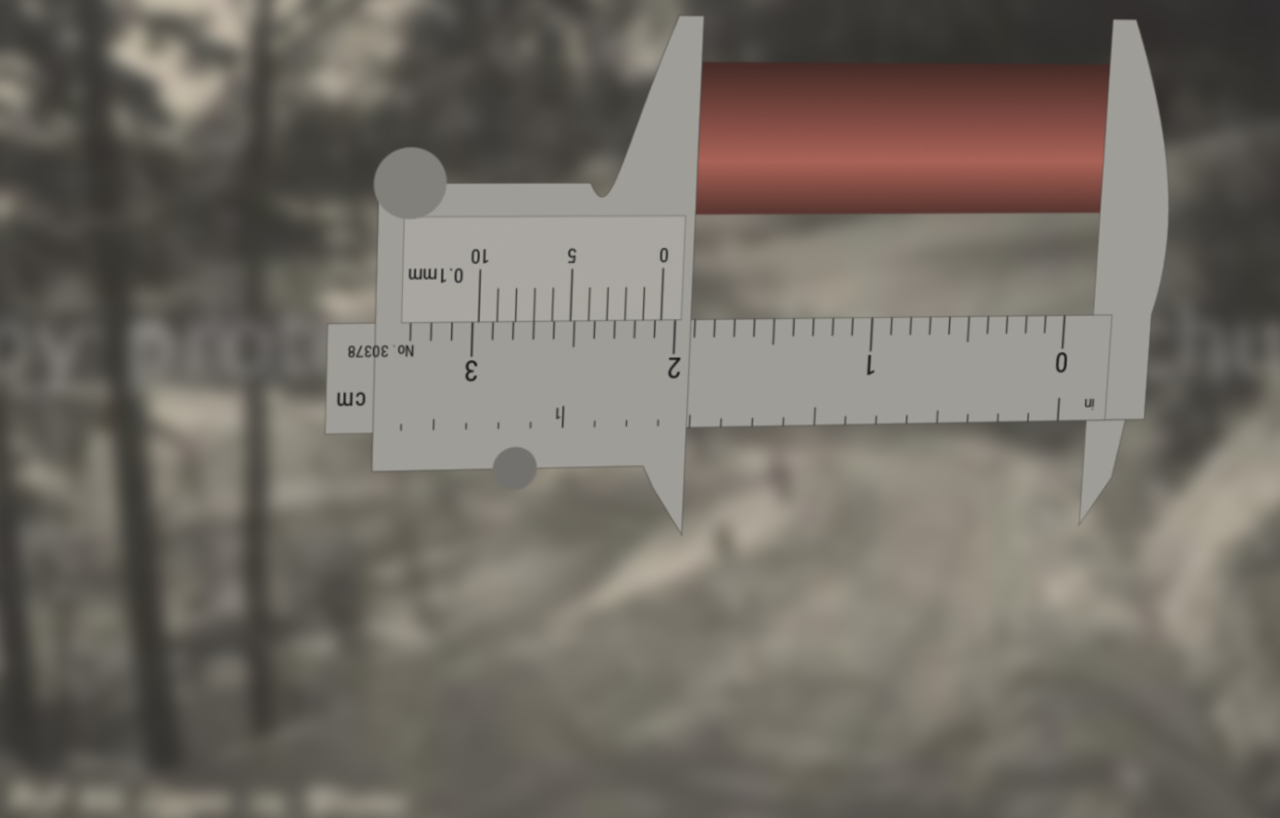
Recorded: value=20.7 unit=mm
